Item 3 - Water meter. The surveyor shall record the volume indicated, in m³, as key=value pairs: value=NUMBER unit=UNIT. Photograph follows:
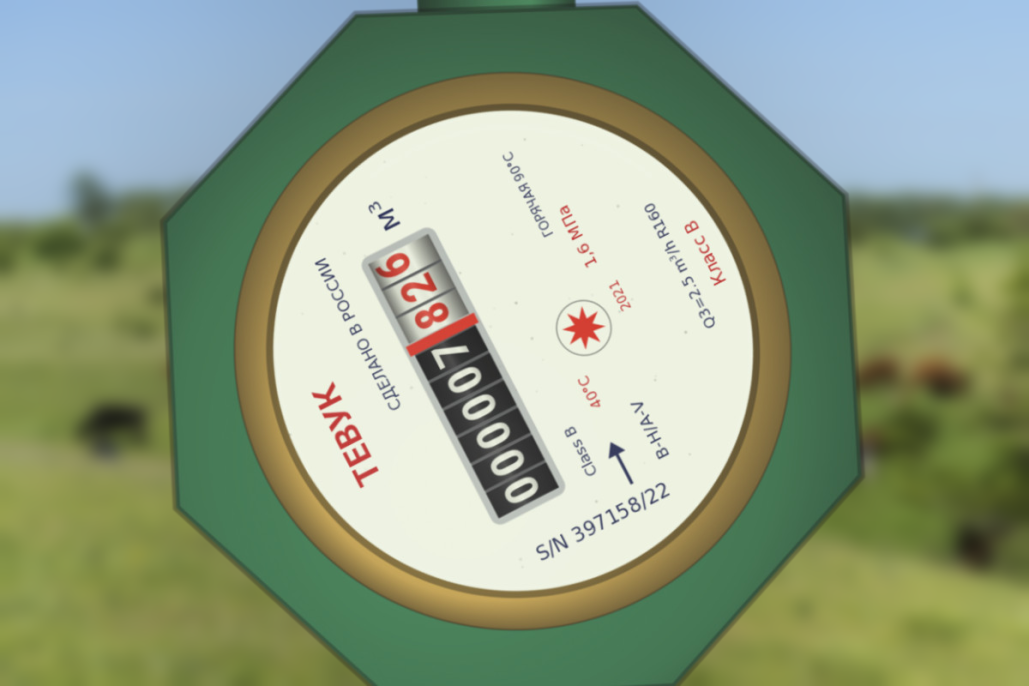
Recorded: value=7.826 unit=m³
